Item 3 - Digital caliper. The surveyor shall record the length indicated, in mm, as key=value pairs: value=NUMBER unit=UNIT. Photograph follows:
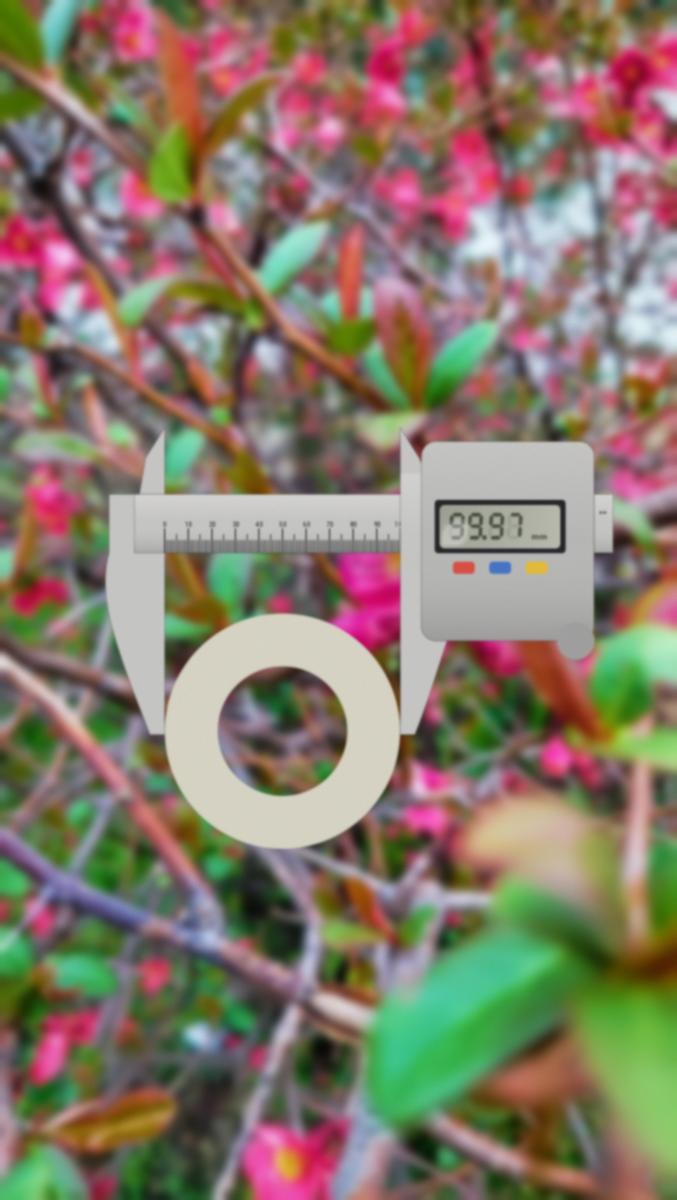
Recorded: value=99.97 unit=mm
